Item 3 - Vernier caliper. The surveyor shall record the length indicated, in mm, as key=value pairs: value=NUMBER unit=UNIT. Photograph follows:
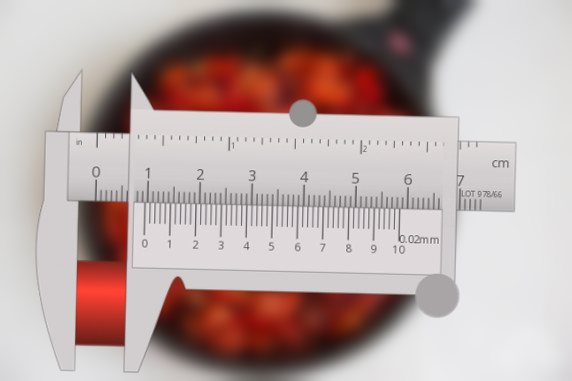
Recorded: value=9.5 unit=mm
